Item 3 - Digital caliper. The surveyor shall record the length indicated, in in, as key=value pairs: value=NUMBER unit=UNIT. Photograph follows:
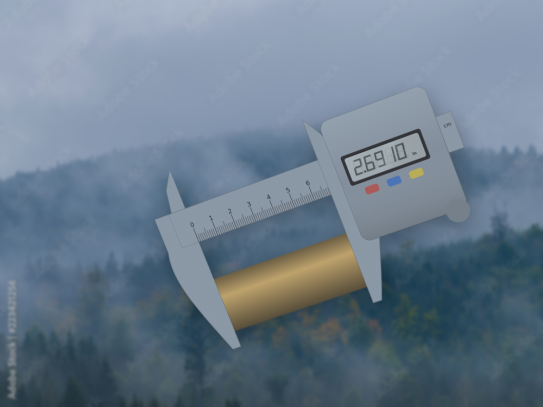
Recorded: value=2.6910 unit=in
